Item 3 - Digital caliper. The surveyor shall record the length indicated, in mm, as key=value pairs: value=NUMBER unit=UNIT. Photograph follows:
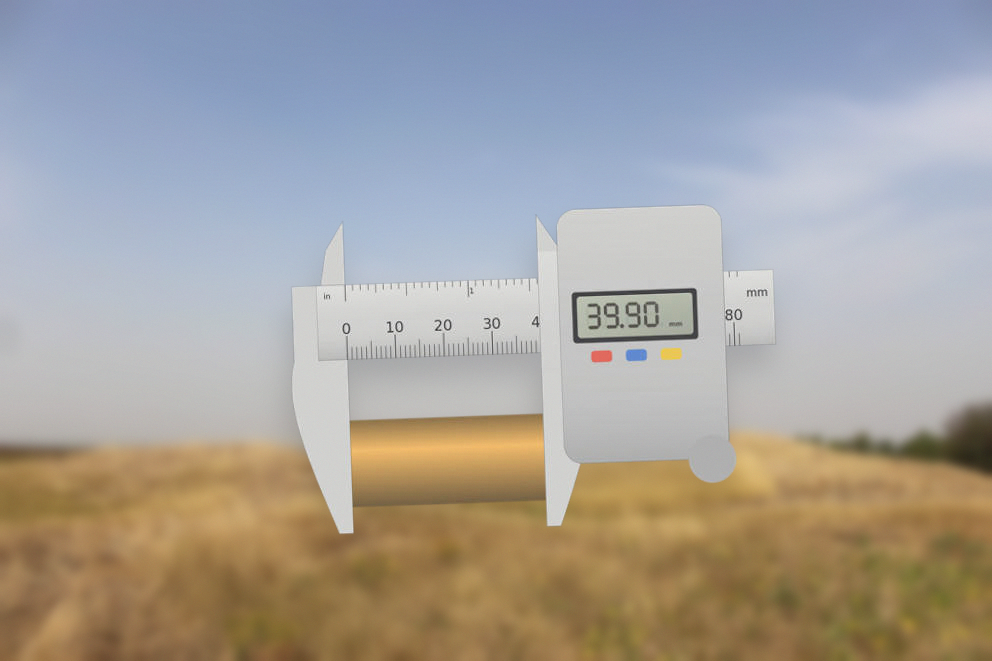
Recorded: value=39.90 unit=mm
